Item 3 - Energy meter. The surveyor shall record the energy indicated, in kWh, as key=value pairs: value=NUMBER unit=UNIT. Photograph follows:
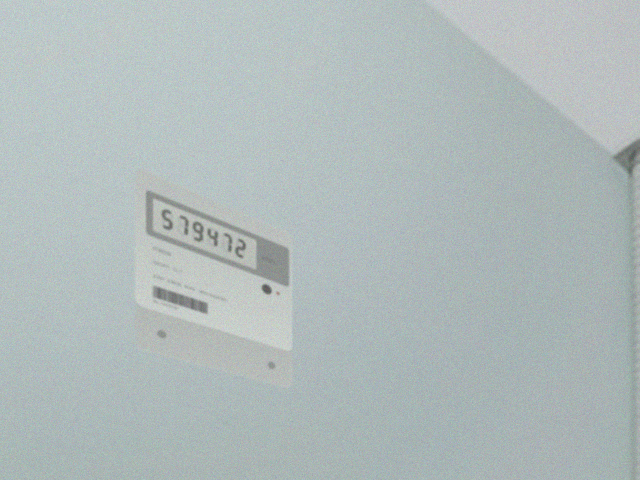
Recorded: value=579472 unit=kWh
